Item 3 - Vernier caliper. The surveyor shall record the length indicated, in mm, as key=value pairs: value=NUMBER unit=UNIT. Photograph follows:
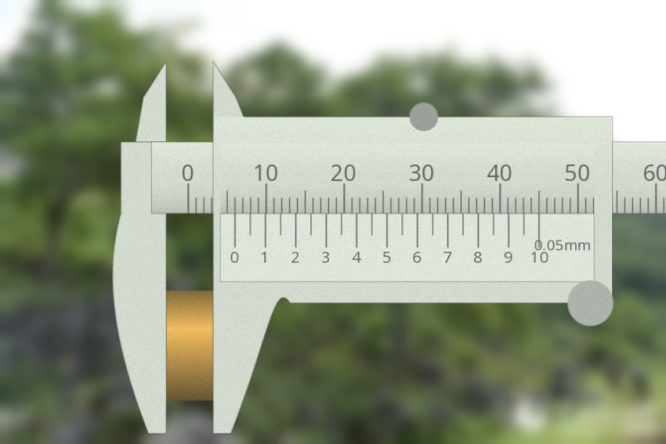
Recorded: value=6.0 unit=mm
